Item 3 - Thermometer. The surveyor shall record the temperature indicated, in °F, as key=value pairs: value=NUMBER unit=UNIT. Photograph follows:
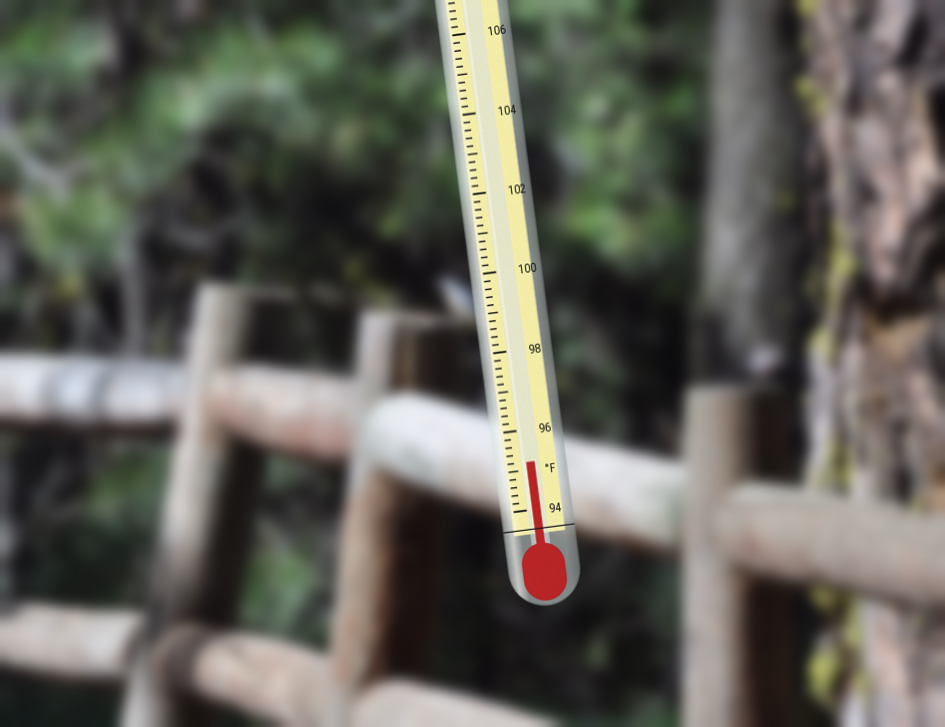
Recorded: value=95.2 unit=°F
